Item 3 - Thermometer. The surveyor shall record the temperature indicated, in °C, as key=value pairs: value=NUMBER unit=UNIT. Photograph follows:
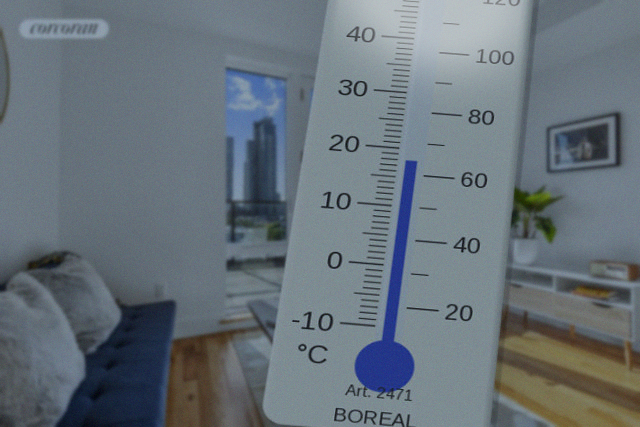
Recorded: value=18 unit=°C
